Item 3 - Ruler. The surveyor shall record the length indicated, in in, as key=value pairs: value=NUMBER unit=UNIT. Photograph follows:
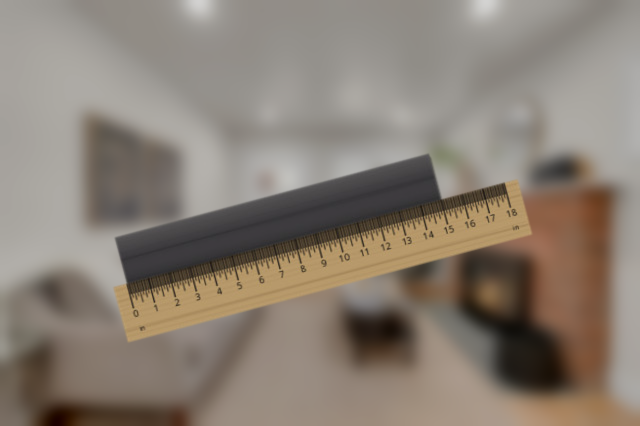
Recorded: value=15 unit=in
